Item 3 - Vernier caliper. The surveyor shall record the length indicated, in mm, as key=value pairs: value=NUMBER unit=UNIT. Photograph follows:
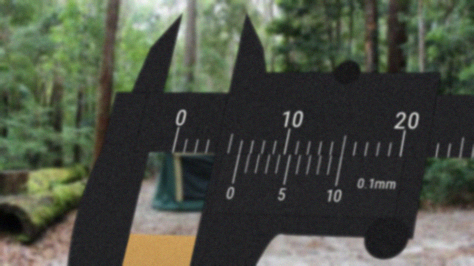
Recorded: value=6.0 unit=mm
